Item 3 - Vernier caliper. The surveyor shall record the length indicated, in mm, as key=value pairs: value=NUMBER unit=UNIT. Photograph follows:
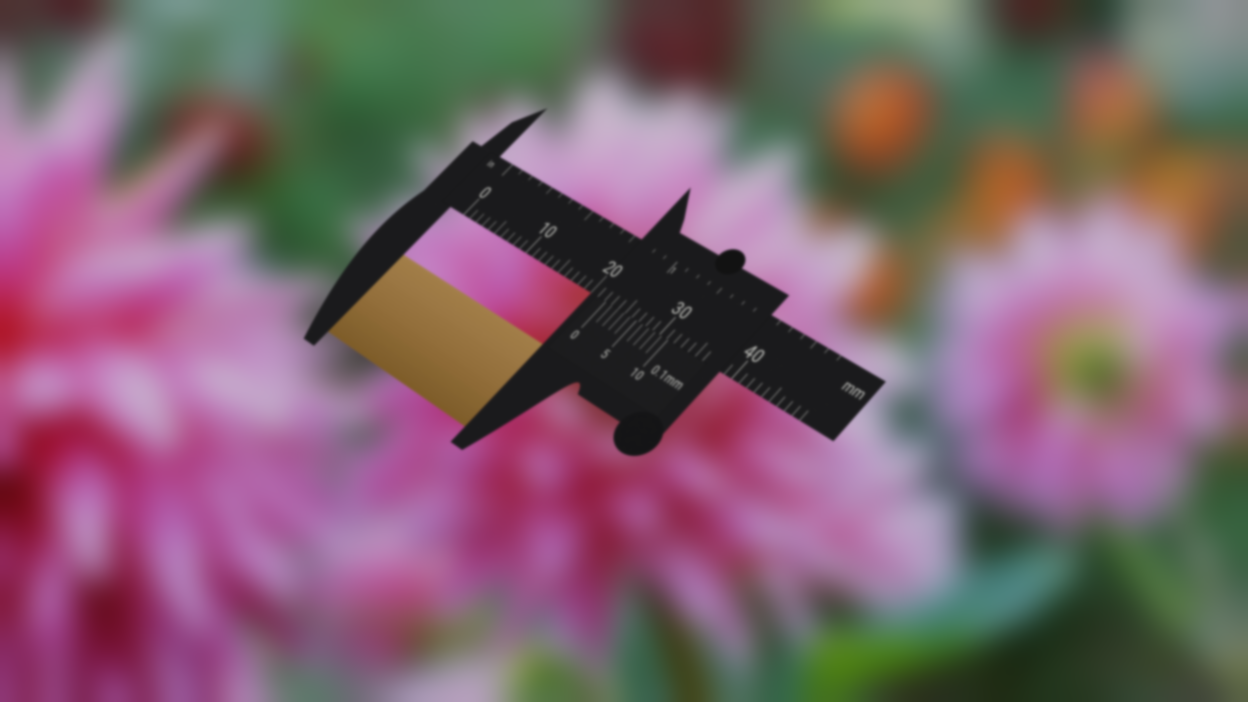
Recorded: value=22.2 unit=mm
